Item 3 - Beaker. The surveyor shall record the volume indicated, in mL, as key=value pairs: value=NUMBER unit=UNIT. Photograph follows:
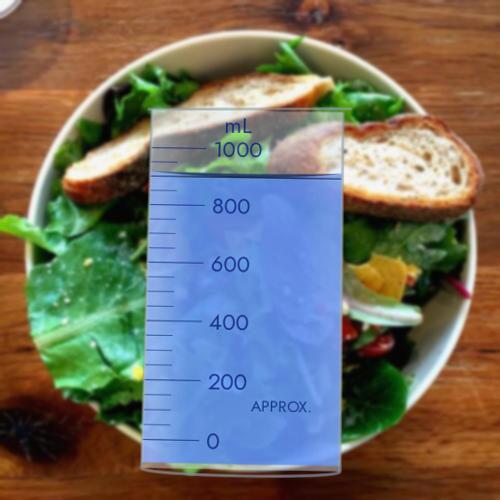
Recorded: value=900 unit=mL
